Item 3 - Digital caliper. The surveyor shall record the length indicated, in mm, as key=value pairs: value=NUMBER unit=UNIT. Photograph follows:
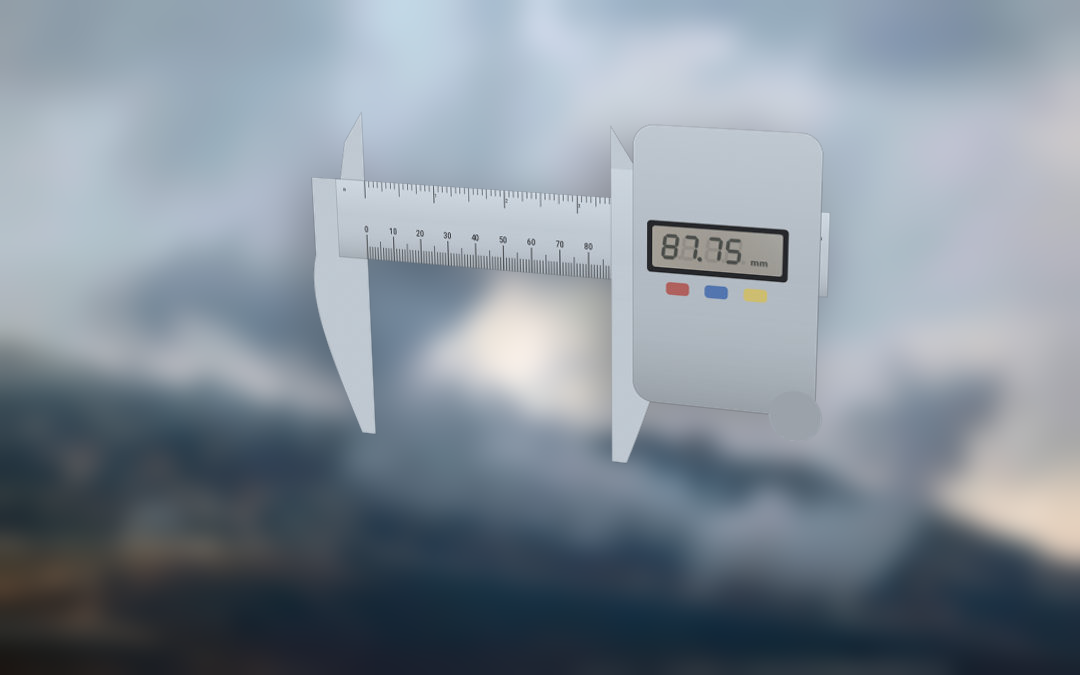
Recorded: value=87.75 unit=mm
